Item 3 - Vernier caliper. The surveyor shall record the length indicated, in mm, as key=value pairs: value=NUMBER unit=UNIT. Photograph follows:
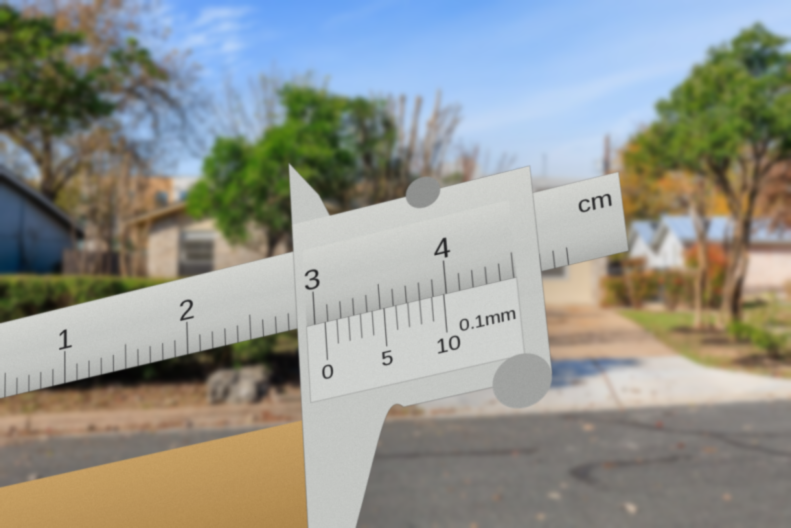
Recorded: value=30.8 unit=mm
